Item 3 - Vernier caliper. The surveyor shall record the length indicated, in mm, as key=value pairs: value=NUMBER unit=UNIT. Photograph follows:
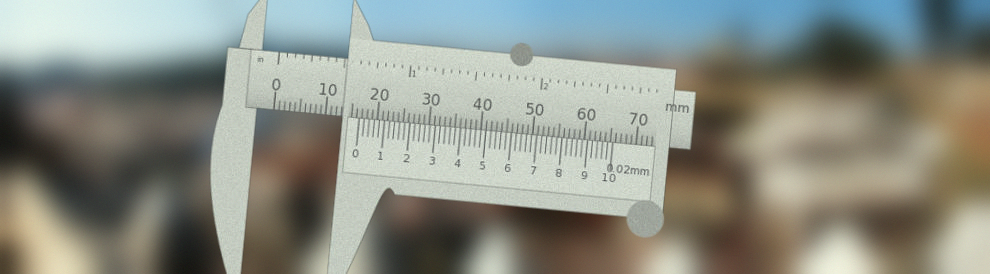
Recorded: value=16.5 unit=mm
